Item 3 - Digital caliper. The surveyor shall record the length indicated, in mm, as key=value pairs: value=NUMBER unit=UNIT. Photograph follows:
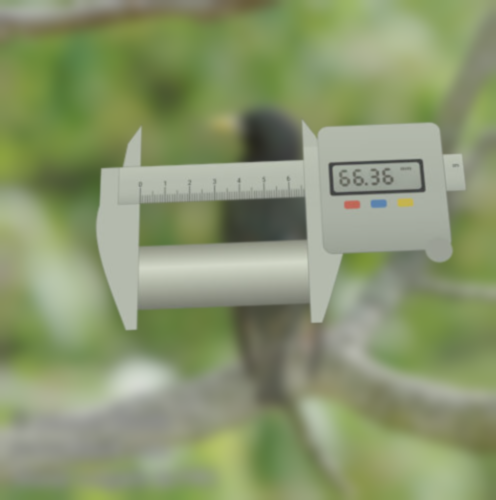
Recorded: value=66.36 unit=mm
